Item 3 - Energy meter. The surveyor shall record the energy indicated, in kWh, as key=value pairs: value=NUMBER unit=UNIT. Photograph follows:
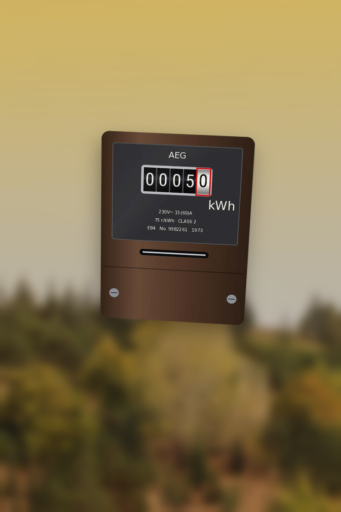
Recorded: value=5.0 unit=kWh
